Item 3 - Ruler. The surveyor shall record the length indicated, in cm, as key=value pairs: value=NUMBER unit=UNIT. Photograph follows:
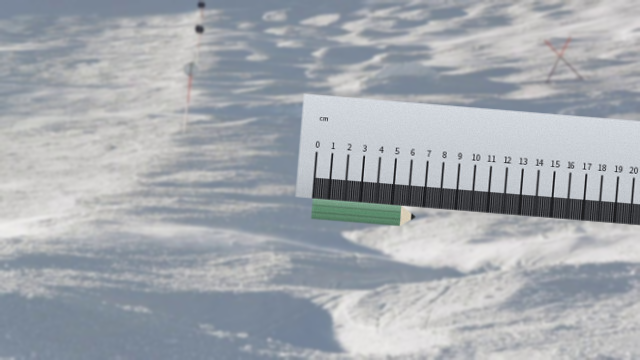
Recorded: value=6.5 unit=cm
